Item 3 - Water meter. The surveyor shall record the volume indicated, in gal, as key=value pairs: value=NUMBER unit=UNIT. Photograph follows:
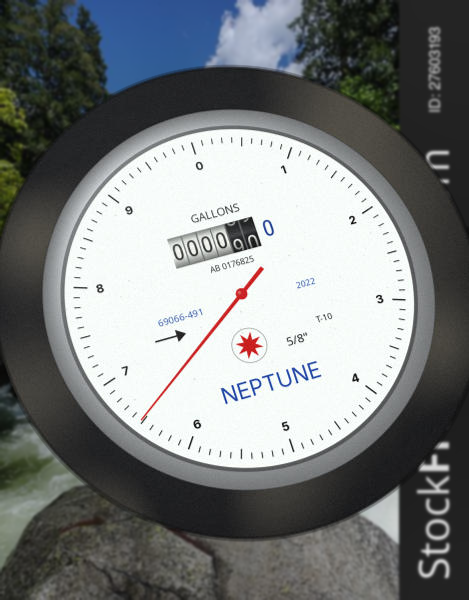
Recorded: value=896.5 unit=gal
